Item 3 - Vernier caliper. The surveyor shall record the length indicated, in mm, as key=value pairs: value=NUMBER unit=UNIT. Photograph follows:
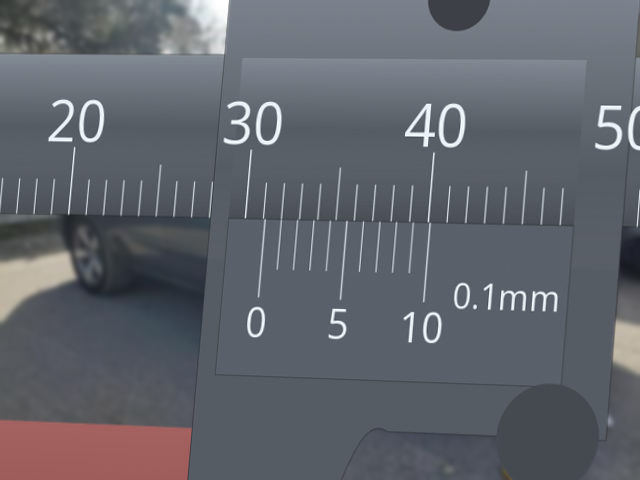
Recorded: value=31.1 unit=mm
